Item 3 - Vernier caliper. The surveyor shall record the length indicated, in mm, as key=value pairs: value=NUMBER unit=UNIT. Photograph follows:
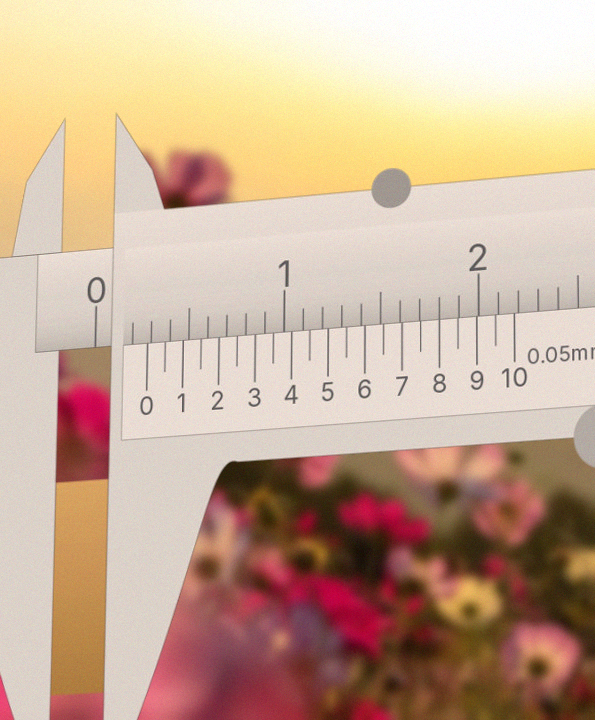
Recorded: value=2.8 unit=mm
